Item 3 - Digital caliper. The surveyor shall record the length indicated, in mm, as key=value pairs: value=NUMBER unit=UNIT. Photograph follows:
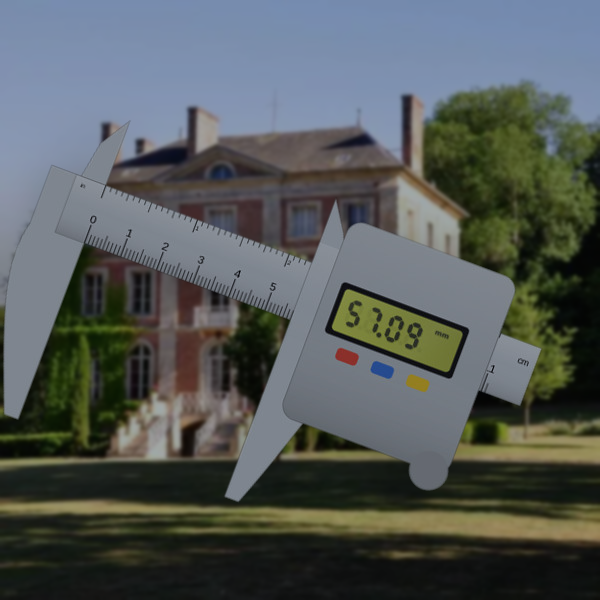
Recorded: value=57.09 unit=mm
